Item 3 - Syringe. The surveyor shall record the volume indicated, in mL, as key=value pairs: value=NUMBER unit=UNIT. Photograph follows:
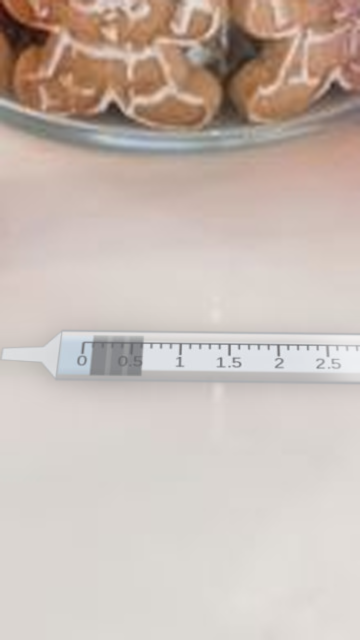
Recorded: value=0.1 unit=mL
